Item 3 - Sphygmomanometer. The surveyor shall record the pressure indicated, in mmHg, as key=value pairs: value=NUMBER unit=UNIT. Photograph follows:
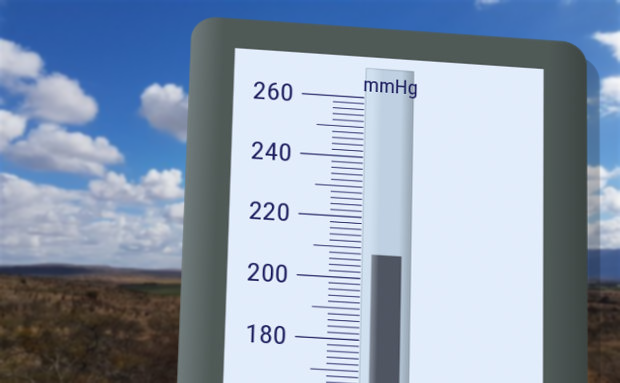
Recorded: value=208 unit=mmHg
